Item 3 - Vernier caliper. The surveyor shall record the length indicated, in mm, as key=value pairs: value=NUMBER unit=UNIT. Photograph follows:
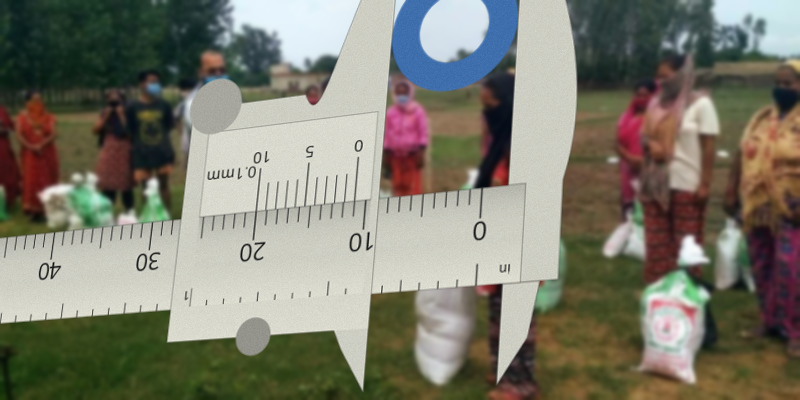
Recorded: value=11.0 unit=mm
